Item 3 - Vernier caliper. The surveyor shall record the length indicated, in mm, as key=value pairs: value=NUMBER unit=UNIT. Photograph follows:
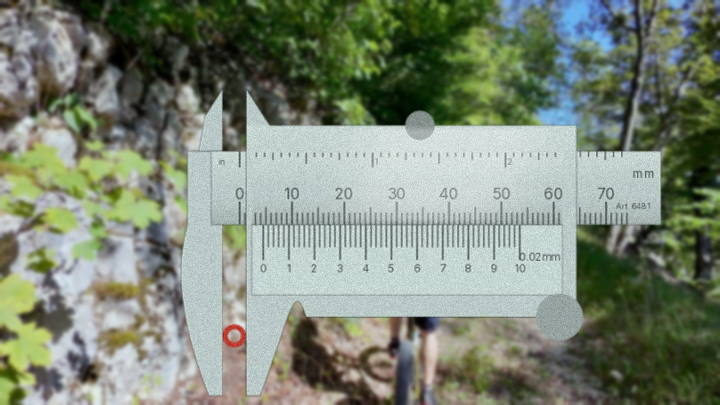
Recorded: value=4.5 unit=mm
